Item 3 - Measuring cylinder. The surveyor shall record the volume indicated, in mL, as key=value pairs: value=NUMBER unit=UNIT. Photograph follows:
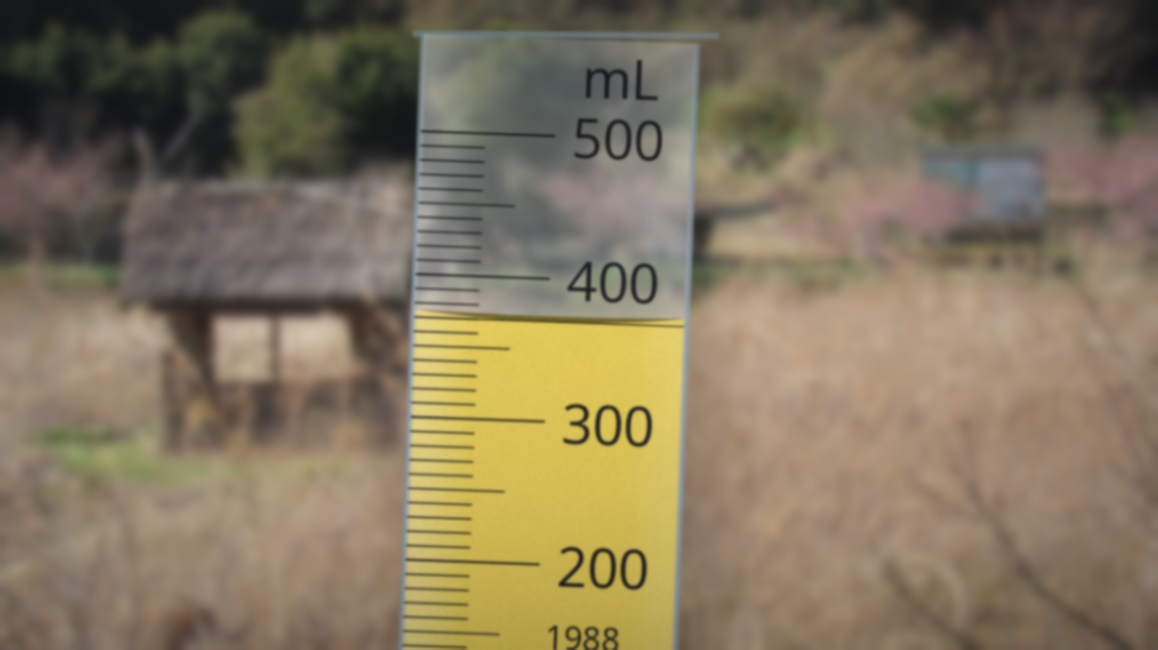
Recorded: value=370 unit=mL
